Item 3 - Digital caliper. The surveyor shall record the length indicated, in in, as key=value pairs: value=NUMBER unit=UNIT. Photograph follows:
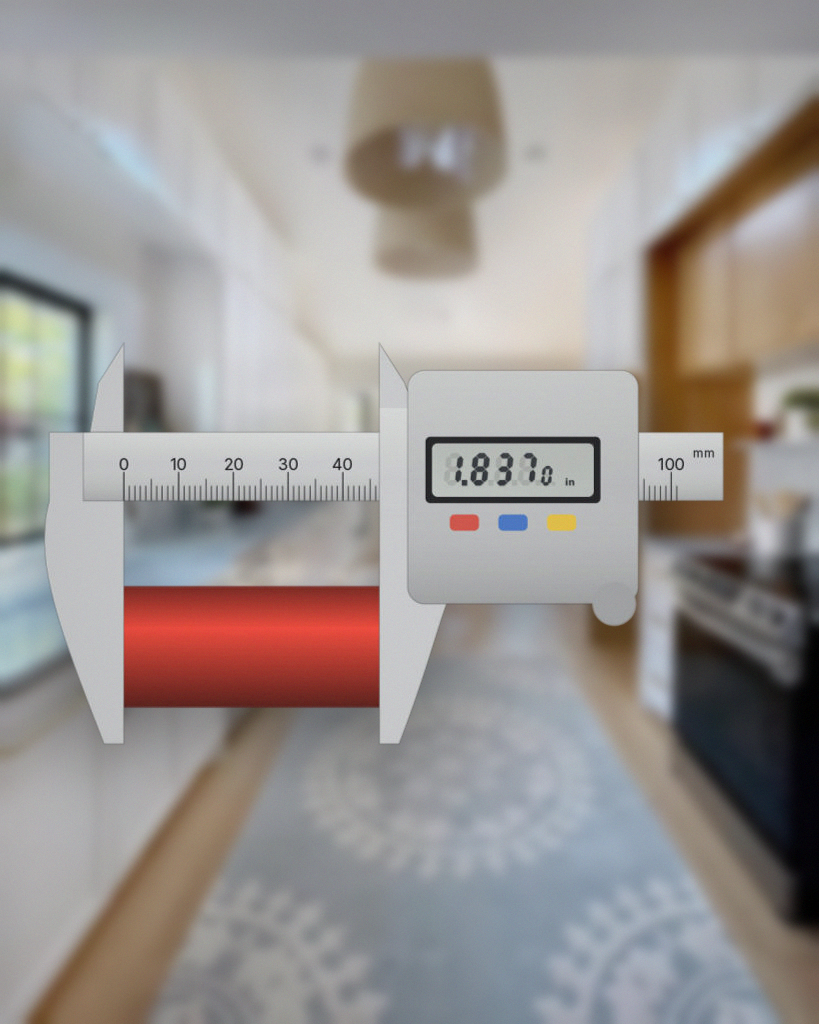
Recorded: value=1.8370 unit=in
